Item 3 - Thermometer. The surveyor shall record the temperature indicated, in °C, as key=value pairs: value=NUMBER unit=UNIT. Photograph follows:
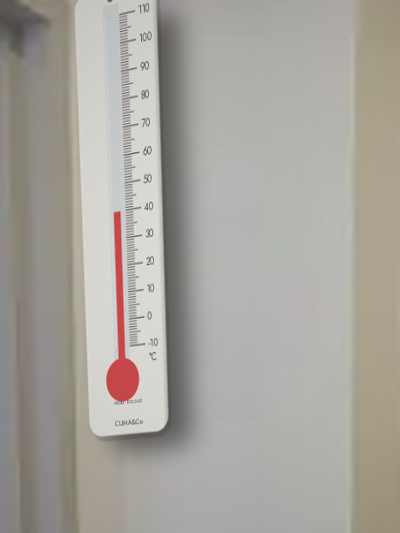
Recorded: value=40 unit=°C
